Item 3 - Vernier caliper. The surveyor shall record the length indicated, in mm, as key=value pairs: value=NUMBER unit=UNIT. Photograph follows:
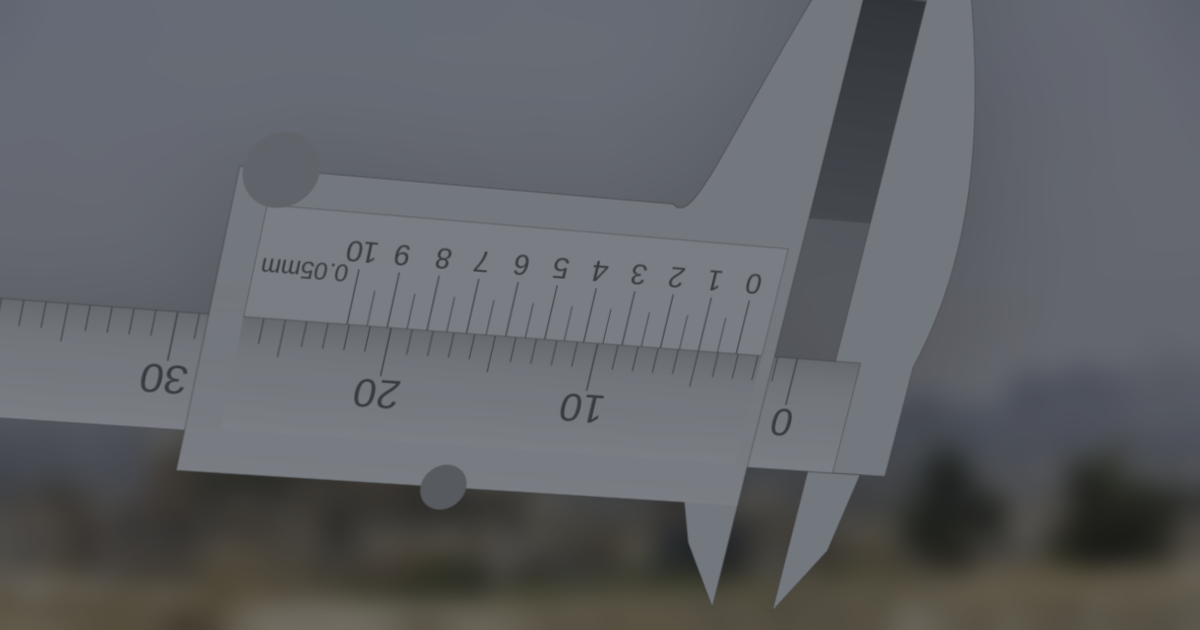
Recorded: value=3.1 unit=mm
